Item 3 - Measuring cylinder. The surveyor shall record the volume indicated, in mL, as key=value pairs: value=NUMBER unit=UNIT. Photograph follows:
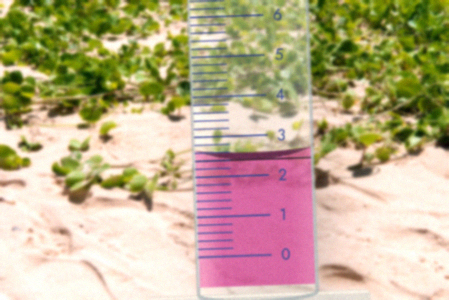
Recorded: value=2.4 unit=mL
